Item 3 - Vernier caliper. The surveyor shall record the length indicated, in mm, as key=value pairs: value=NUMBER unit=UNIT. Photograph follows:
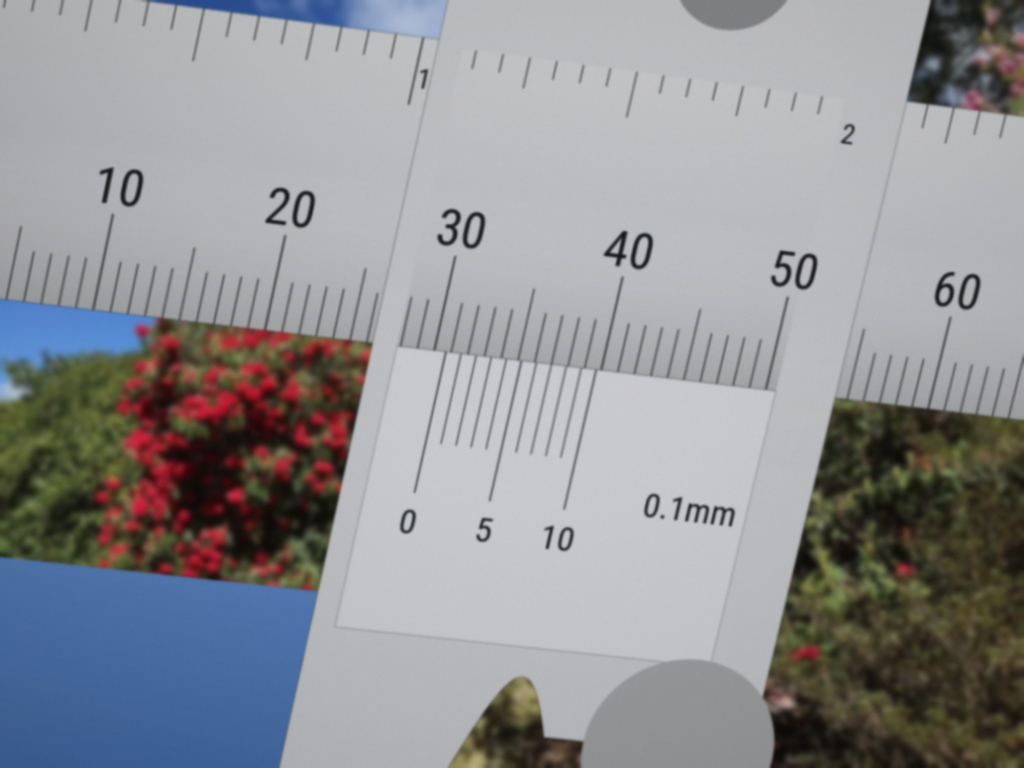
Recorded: value=30.7 unit=mm
